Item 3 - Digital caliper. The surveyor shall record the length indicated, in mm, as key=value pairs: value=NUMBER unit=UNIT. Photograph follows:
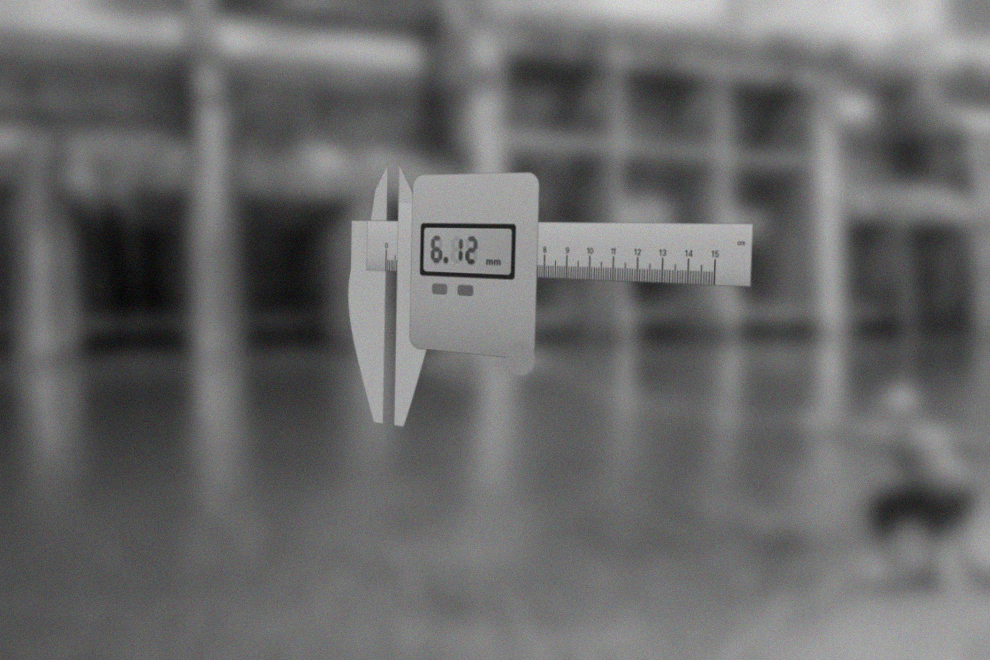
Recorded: value=6.12 unit=mm
